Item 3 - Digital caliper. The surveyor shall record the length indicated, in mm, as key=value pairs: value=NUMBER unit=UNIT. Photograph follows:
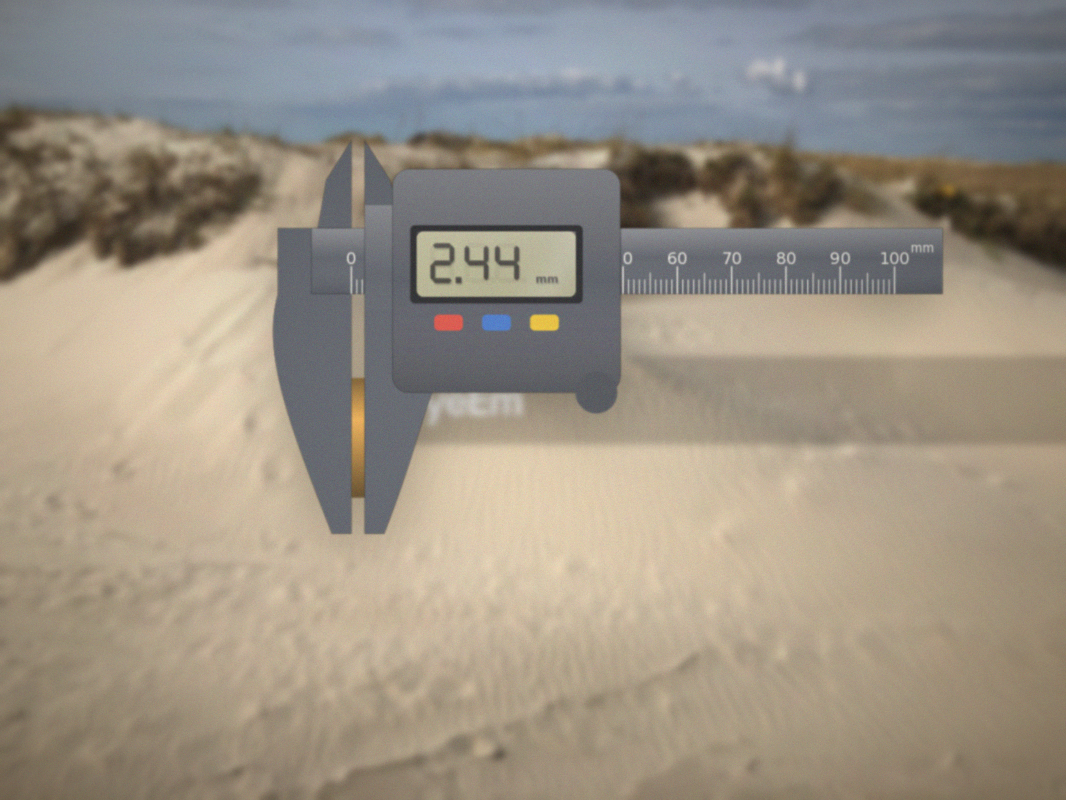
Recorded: value=2.44 unit=mm
